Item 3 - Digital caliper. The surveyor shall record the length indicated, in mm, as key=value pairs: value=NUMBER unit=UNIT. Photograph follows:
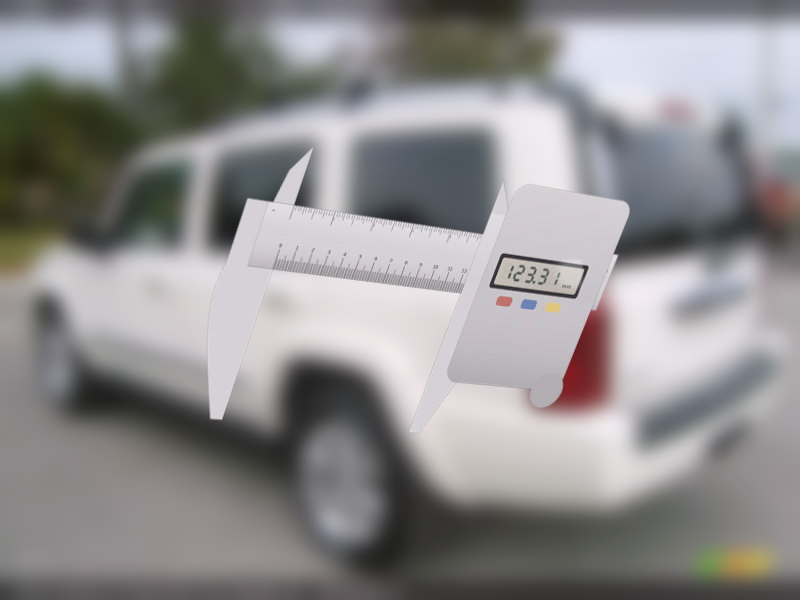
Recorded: value=123.31 unit=mm
